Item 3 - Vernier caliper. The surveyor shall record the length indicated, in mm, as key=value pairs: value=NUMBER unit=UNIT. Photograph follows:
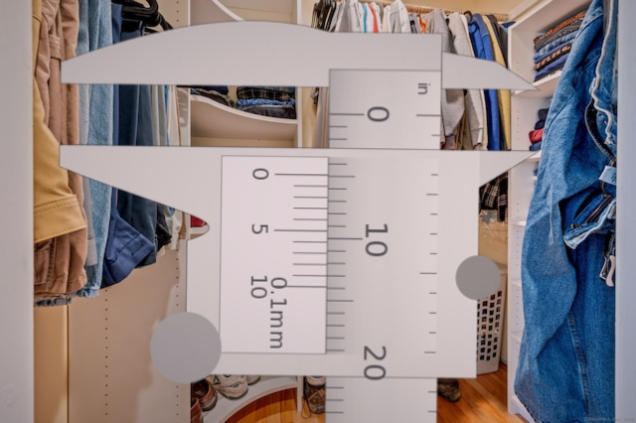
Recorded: value=4.9 unit=mm
